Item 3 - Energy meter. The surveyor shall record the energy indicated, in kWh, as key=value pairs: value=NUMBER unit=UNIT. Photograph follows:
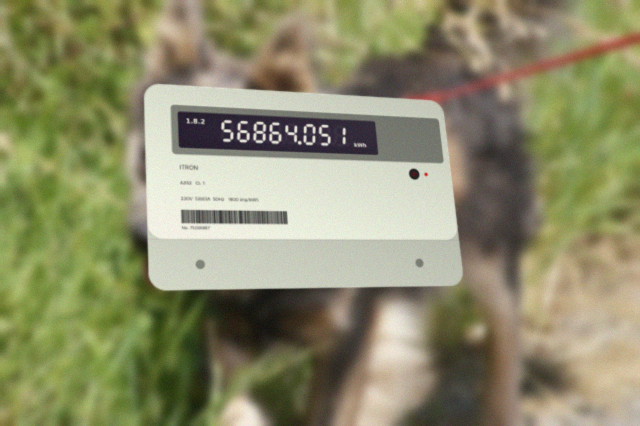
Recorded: value=56864.051 unit=kWh
